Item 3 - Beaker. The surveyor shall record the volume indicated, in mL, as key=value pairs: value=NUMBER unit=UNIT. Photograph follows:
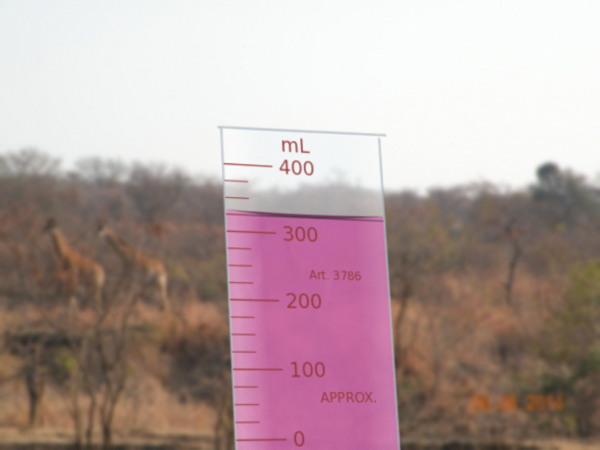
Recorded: value=325 unit=mL
